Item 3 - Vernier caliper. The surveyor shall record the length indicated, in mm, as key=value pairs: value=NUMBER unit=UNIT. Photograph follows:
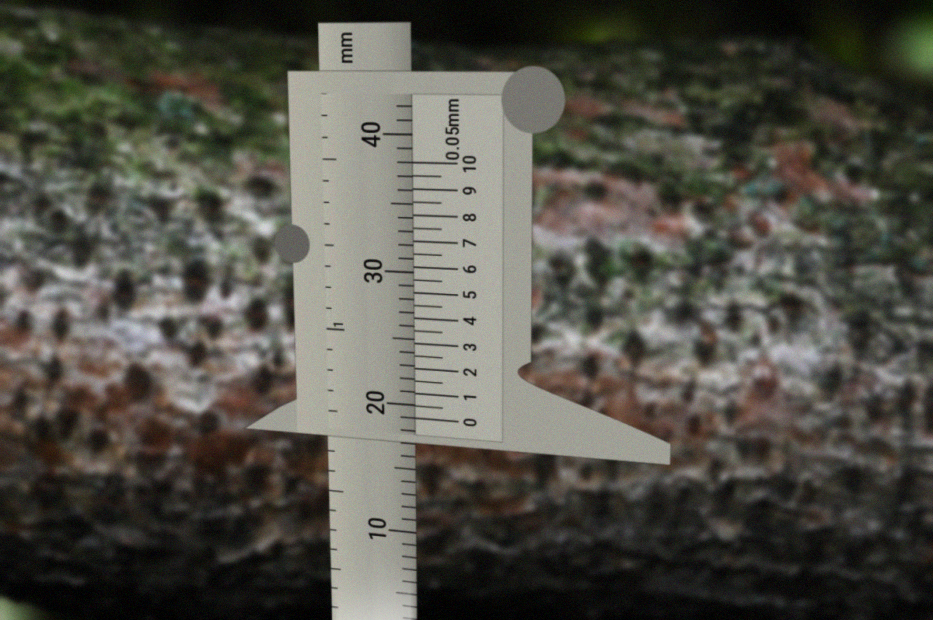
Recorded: value=19.0 unit=mm
